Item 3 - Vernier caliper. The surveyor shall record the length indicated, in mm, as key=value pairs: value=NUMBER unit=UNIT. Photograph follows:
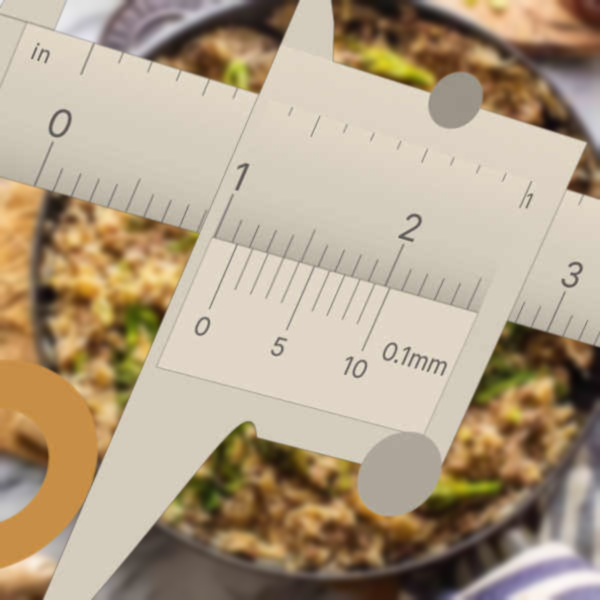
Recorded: value=11.3 unit=mm
